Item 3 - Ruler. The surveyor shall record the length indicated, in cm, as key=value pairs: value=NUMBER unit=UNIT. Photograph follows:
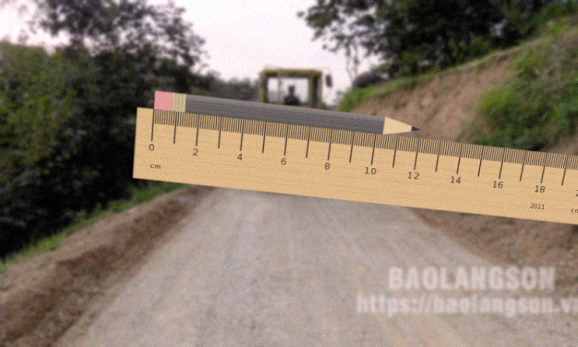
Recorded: value=12 unit=cm
